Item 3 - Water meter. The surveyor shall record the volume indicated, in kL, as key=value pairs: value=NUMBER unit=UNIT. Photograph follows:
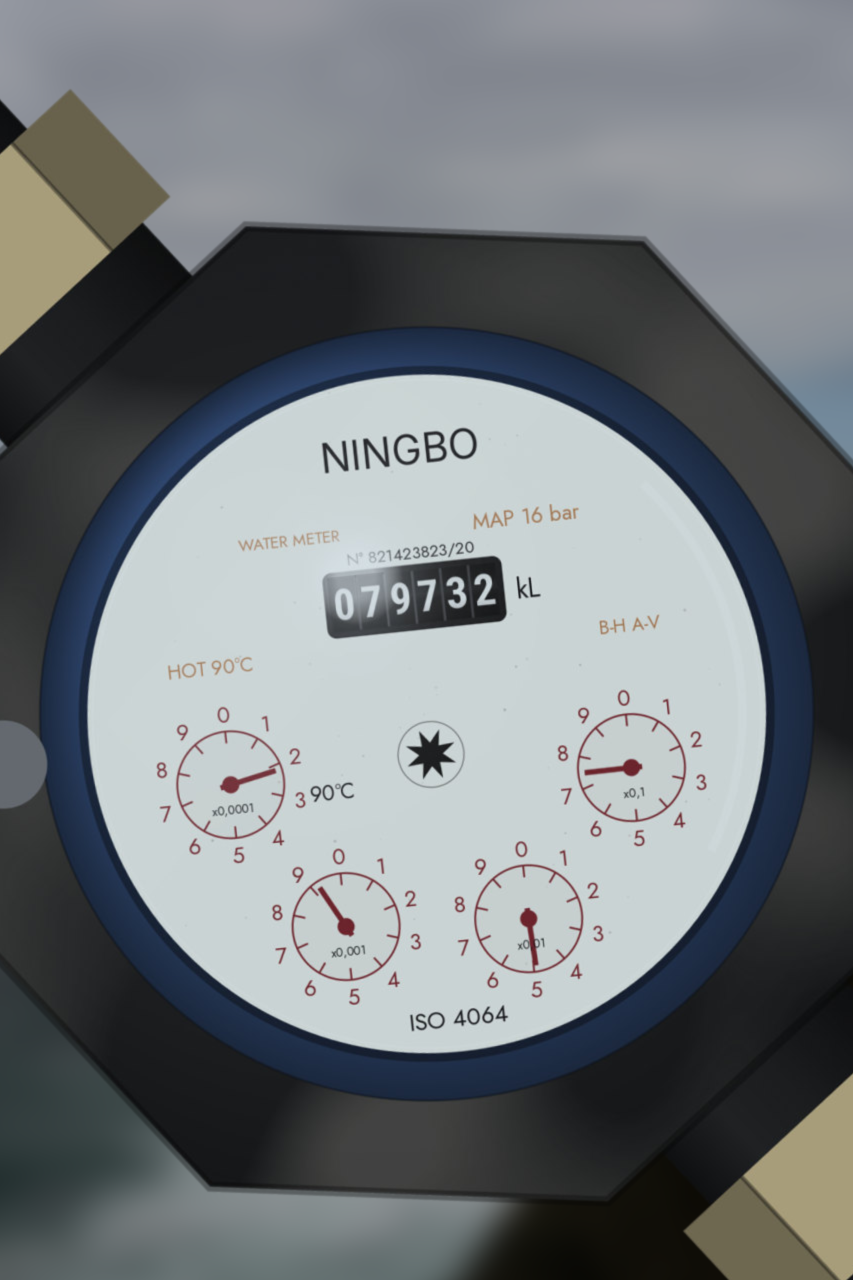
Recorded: value=79732.7492 unit=kL
